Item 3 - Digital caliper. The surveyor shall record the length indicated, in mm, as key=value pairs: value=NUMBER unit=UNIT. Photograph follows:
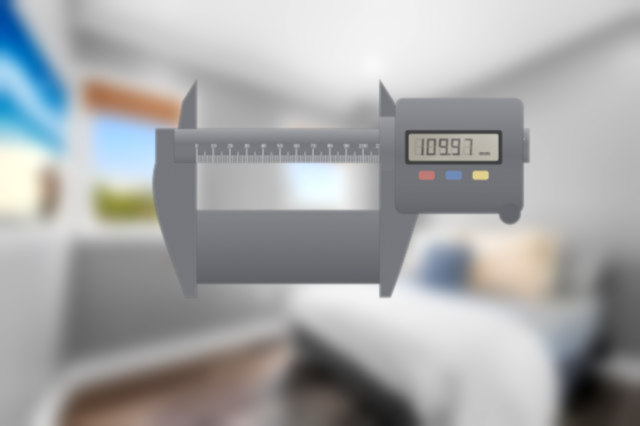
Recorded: value=109.97 unit=mm
